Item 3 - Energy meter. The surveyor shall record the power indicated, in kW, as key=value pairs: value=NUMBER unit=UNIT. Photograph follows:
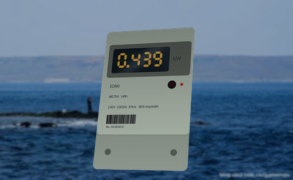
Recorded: value=0.439 unit=kW
